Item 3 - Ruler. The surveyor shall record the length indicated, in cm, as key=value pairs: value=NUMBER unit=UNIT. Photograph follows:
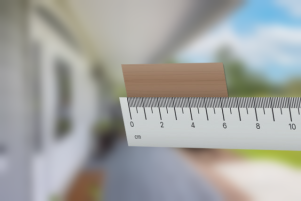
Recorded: value=6.5 unit=cm
